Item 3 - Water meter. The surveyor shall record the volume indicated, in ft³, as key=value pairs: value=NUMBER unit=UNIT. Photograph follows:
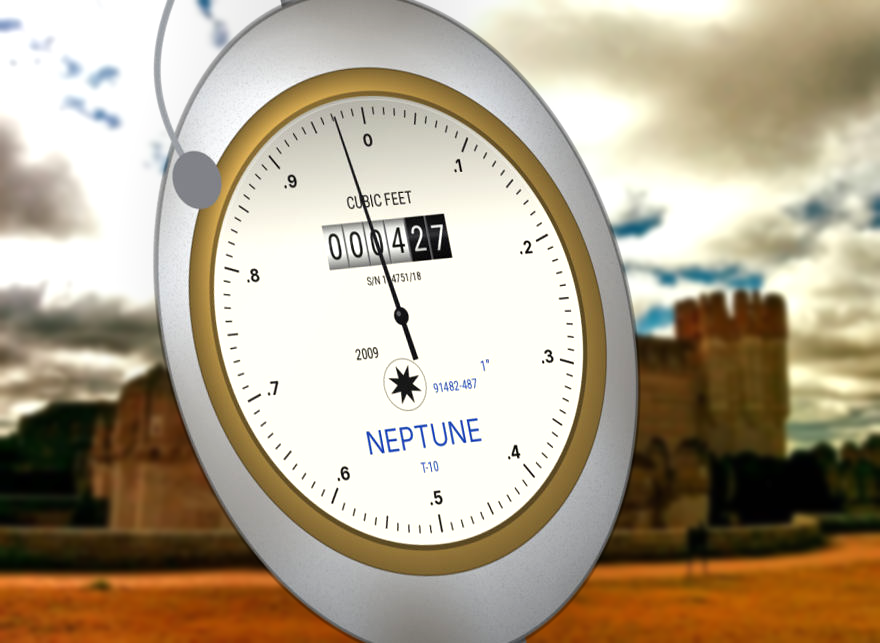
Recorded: value=426.97 unit=ft³
